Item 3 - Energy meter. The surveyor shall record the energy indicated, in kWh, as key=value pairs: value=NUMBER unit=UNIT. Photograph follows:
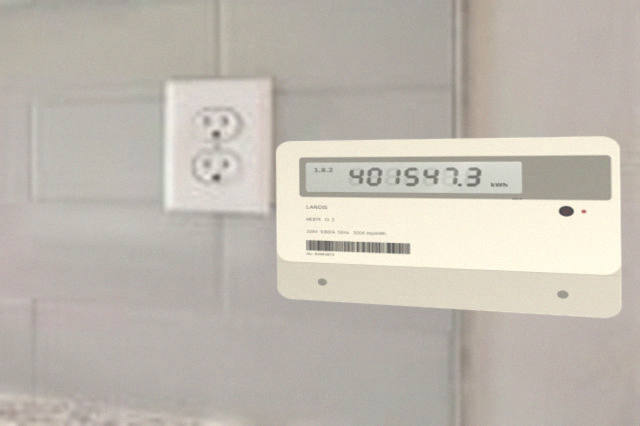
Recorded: value=401547.3 unit=kWh
